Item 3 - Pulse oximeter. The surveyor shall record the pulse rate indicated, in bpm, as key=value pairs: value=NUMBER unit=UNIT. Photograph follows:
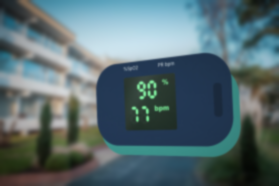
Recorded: value=77 unit=bpm
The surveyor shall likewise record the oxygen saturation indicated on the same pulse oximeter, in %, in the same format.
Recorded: value=90 unit=%
